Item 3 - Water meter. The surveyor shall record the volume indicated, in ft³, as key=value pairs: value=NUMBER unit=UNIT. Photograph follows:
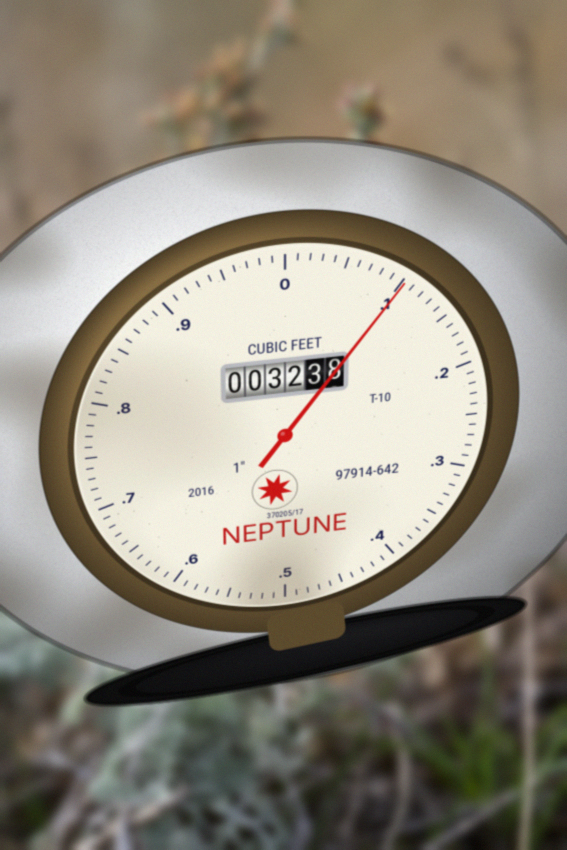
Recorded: value=3238.10 unit=ft³
